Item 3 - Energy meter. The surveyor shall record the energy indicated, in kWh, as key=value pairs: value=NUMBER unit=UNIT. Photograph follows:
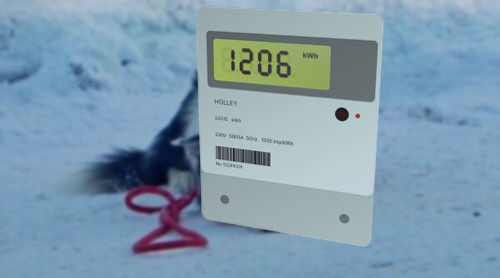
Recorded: value=1206 unit=kWh
